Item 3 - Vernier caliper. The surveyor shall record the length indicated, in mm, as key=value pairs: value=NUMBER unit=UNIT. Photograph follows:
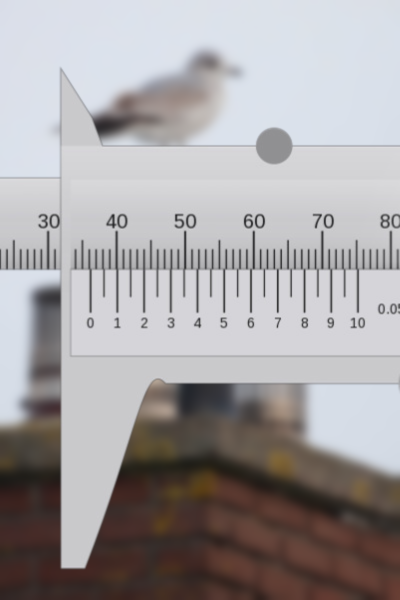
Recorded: value=36.2 unit=mm
